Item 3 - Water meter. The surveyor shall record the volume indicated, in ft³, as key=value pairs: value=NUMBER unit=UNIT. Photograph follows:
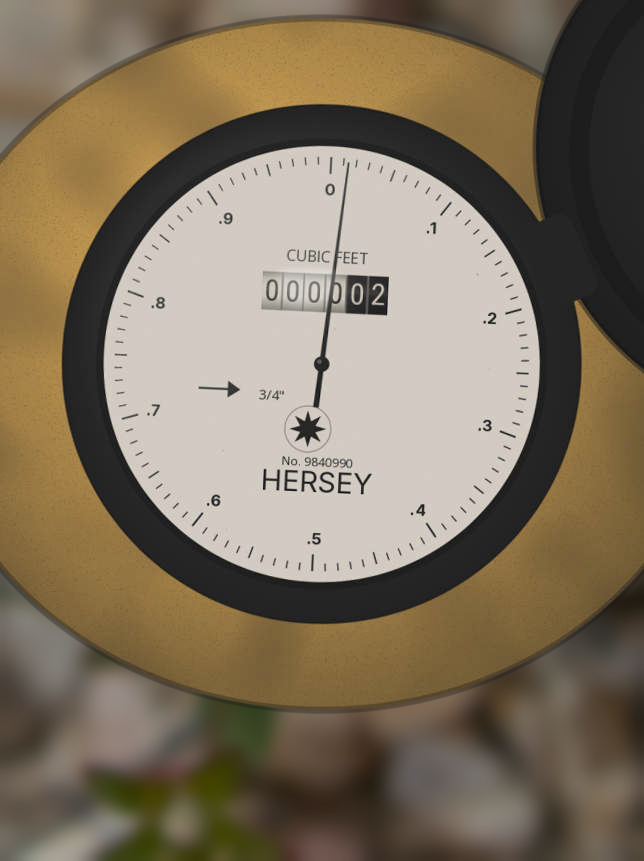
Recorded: value=2.01 unit=ft³
